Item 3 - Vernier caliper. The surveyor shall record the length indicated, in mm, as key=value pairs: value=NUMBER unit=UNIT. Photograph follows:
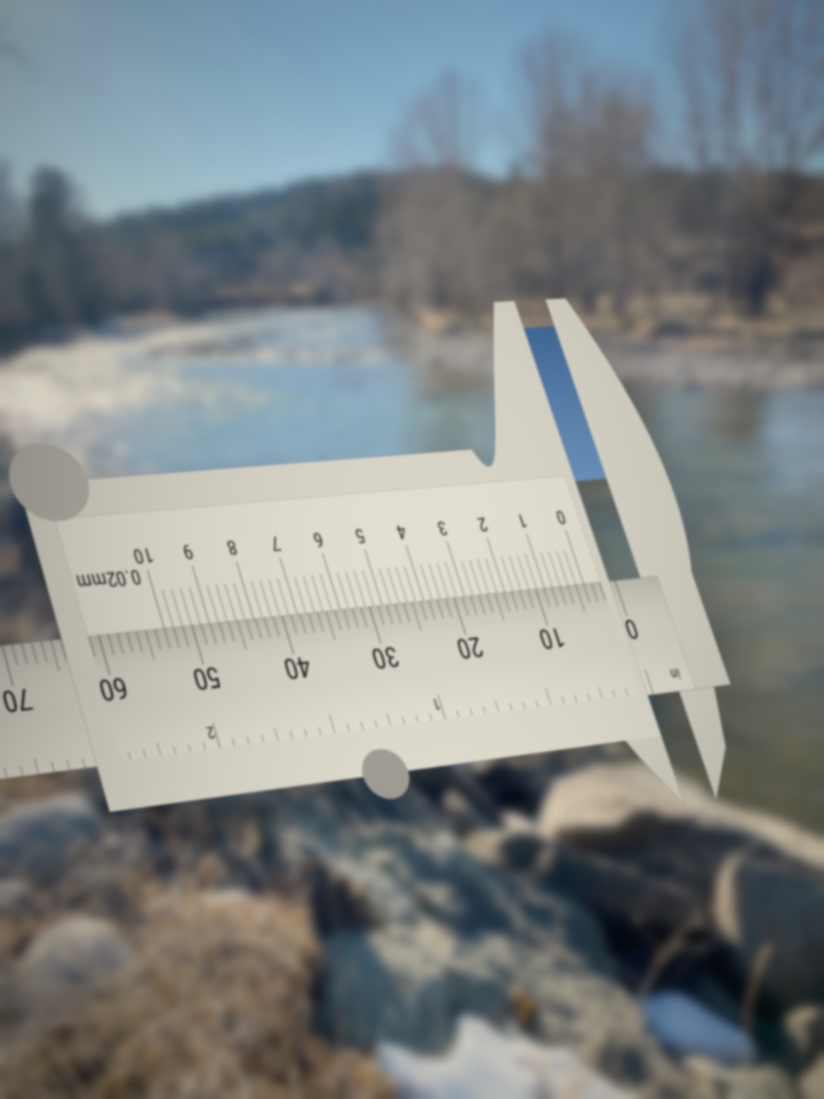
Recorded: value=4.0 unit=mm
